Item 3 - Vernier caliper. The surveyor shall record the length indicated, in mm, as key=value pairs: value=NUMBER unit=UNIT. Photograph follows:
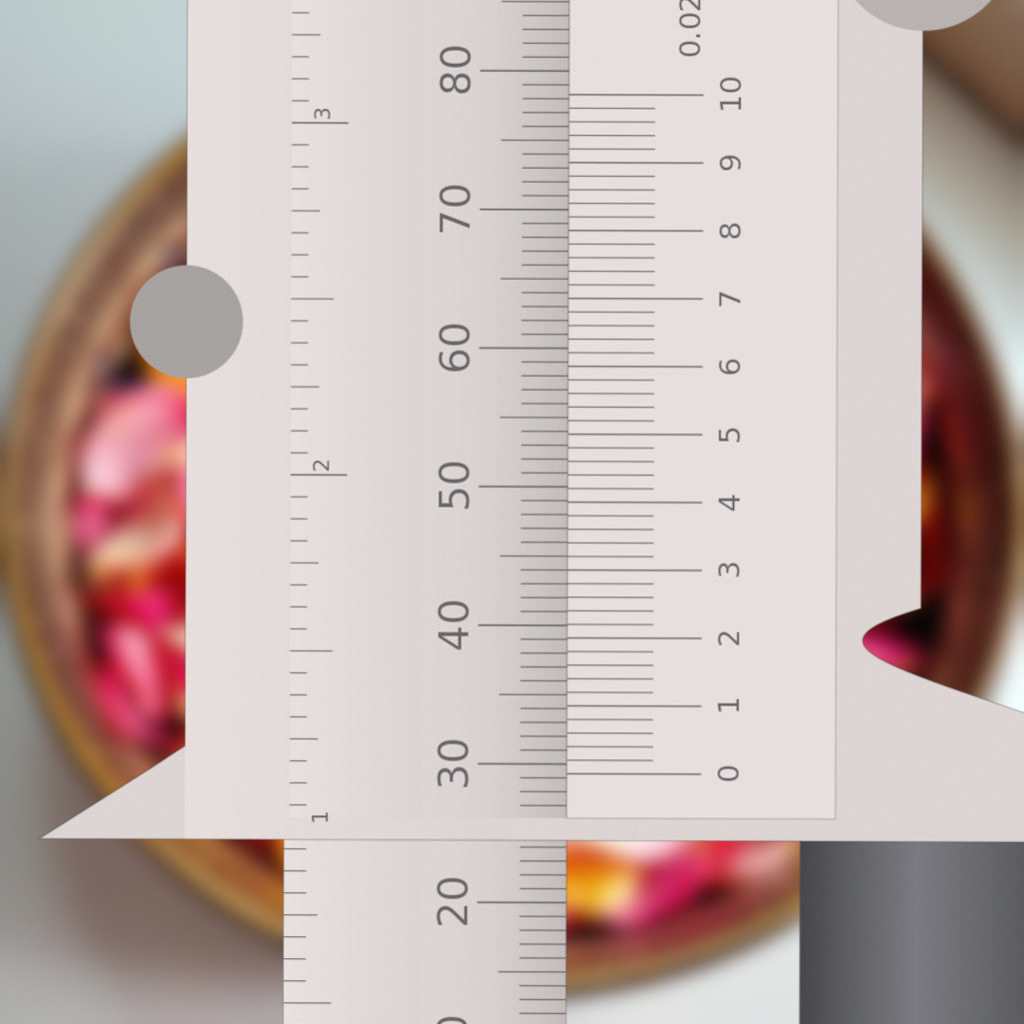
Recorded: value=29.3 unit=mm
